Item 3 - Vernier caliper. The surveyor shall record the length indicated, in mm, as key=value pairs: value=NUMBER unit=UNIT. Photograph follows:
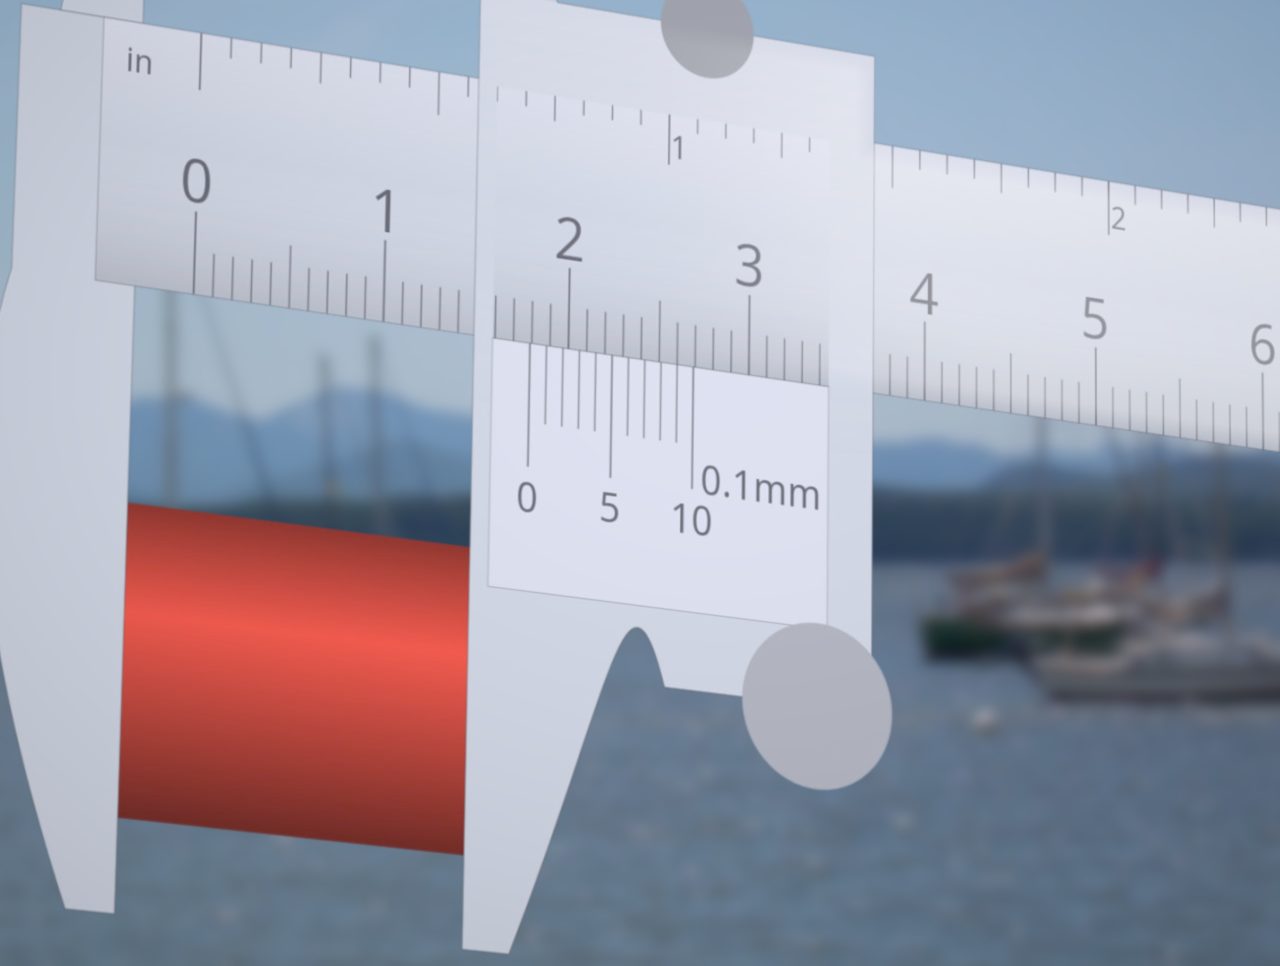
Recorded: value=17.9 unit=mm
